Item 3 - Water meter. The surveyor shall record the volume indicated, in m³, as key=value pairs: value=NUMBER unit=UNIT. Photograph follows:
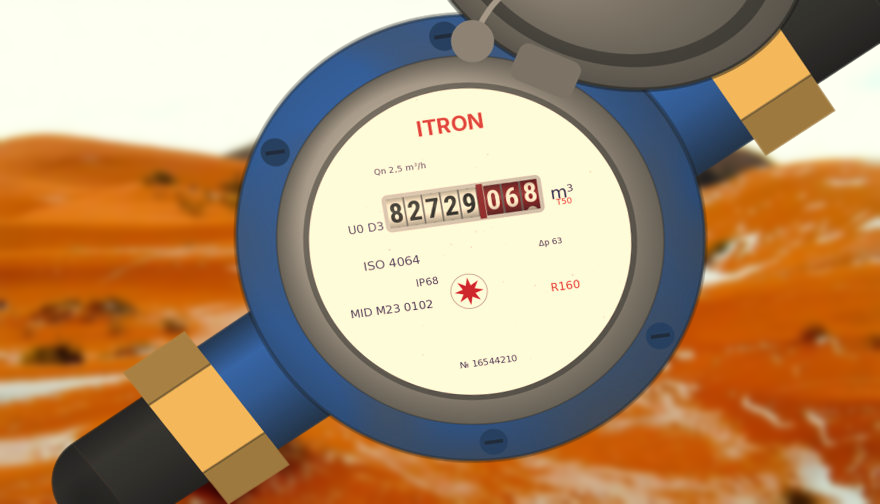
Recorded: value=82729.068 unit=m³
